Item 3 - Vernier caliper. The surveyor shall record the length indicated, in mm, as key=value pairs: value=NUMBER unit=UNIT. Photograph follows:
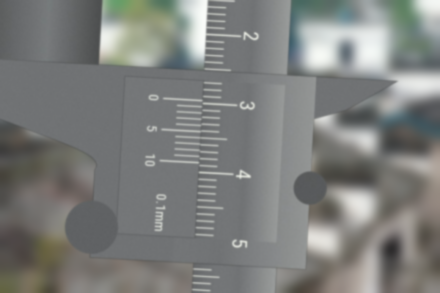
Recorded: value=29.6 unit=mm
